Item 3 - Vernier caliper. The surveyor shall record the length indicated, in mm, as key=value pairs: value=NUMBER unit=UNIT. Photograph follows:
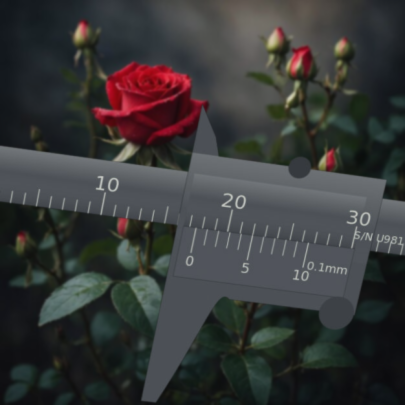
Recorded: value=17.5 unit=mm
